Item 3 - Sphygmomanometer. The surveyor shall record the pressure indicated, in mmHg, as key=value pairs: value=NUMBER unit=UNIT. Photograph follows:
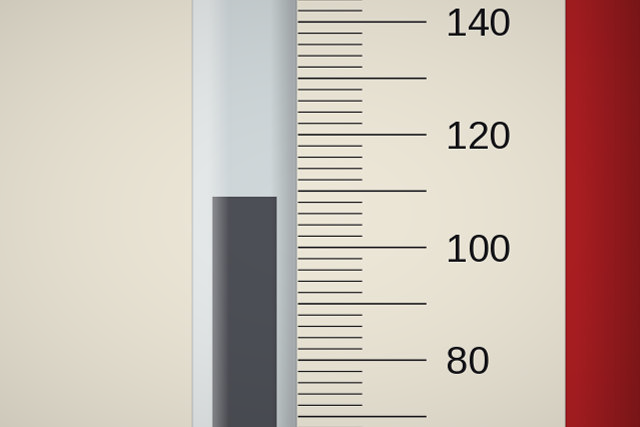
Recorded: value=109 unit=mmHg
